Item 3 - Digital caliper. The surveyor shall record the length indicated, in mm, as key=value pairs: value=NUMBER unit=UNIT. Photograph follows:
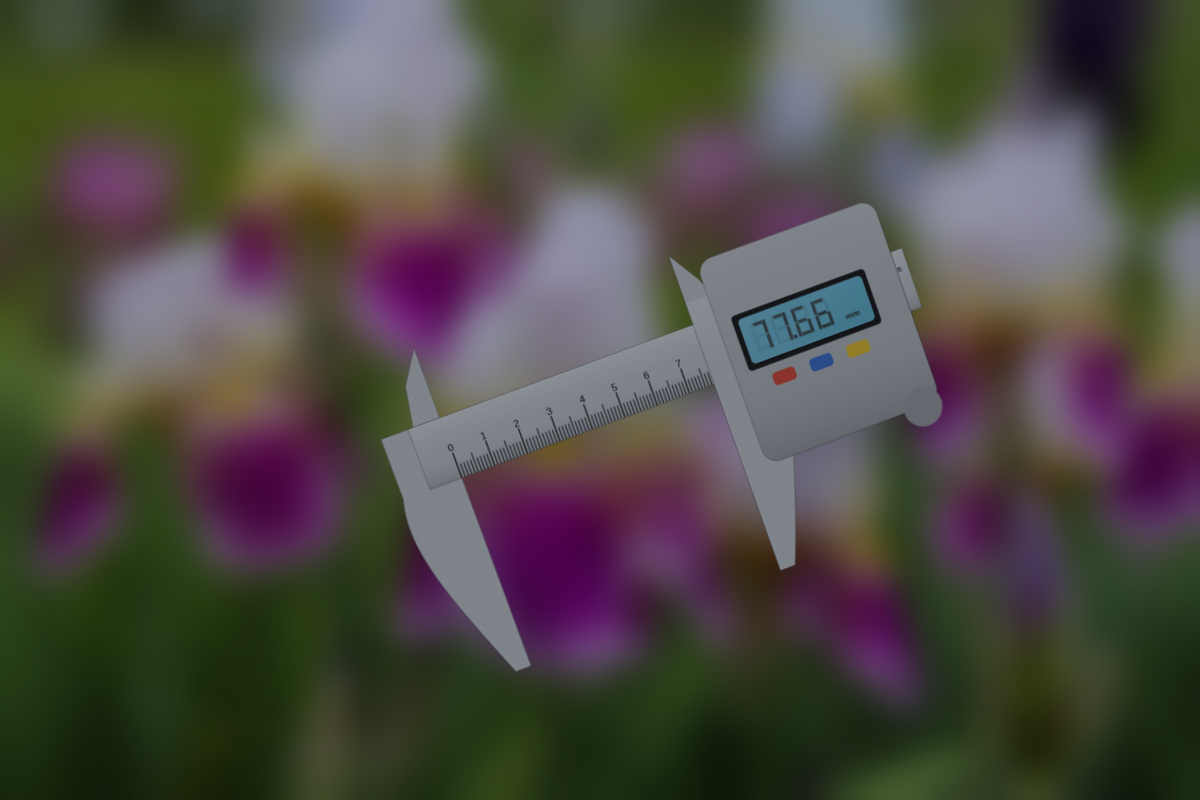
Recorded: value=77.66 unit=mm
